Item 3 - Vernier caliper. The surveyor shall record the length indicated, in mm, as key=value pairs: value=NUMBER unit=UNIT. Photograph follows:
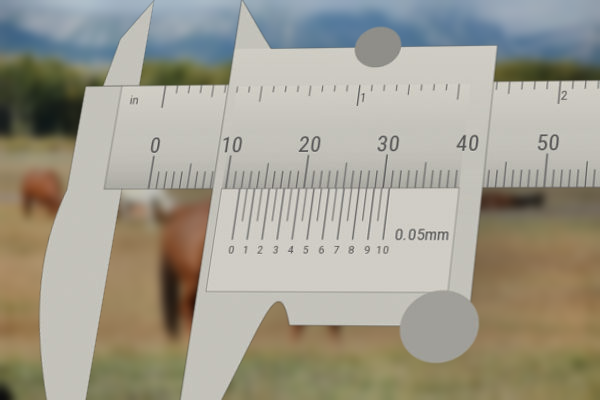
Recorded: value=11.8 unit=mm
